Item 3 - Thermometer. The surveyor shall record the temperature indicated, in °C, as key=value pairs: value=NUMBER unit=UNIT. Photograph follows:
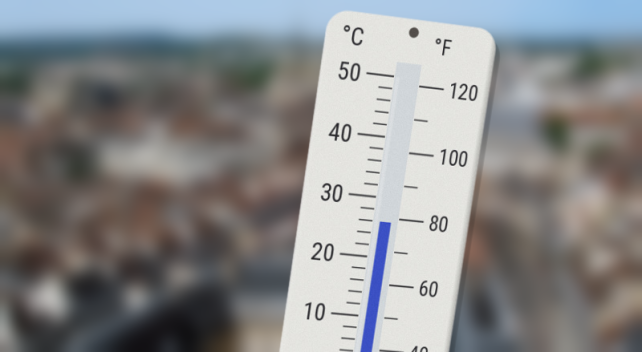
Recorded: value=26 unit=°C
